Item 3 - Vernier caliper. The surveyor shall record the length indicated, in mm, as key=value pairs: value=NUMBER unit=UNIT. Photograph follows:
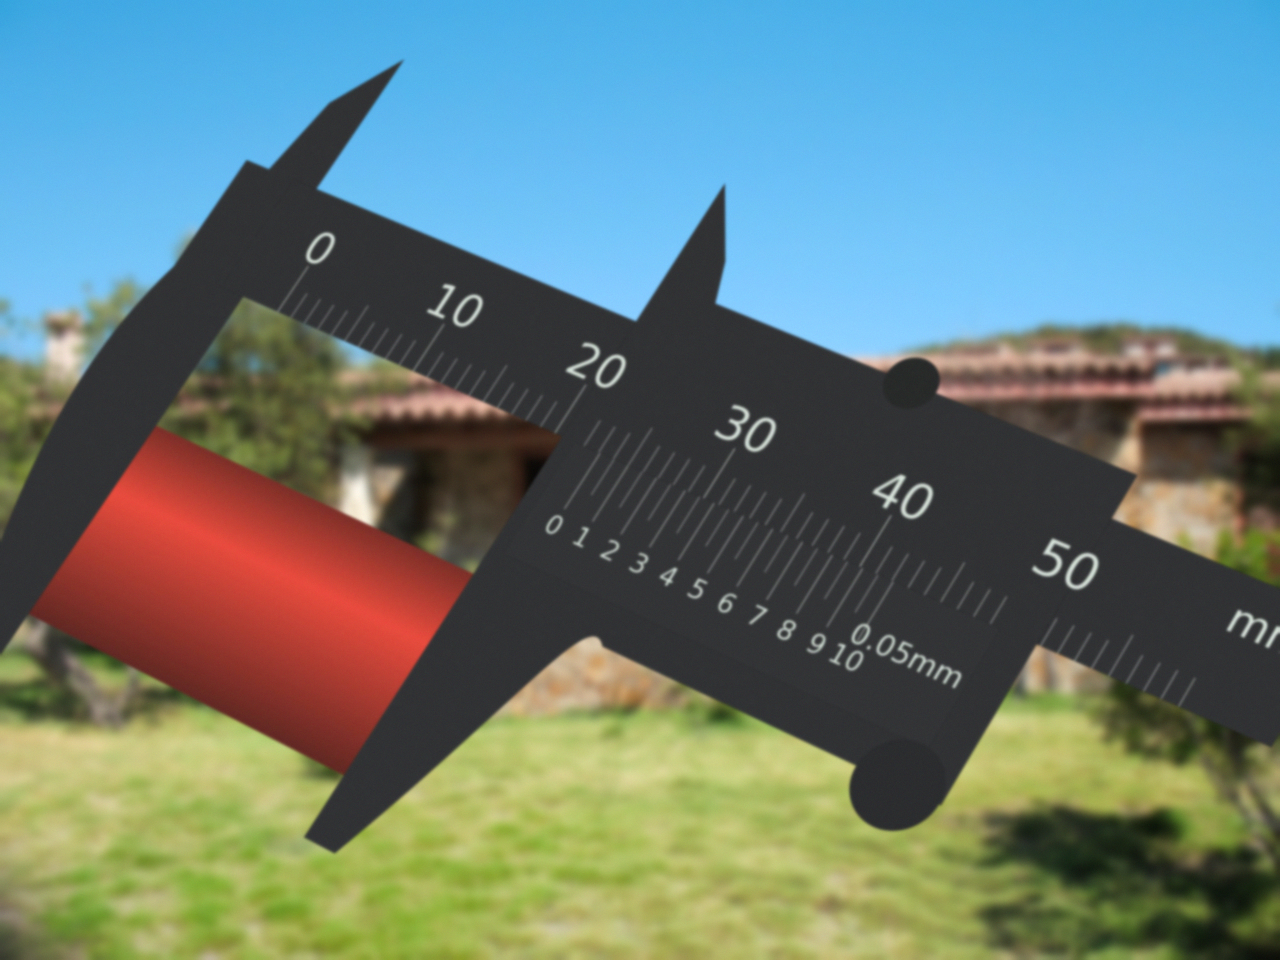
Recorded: value=23.1 unit=mm
